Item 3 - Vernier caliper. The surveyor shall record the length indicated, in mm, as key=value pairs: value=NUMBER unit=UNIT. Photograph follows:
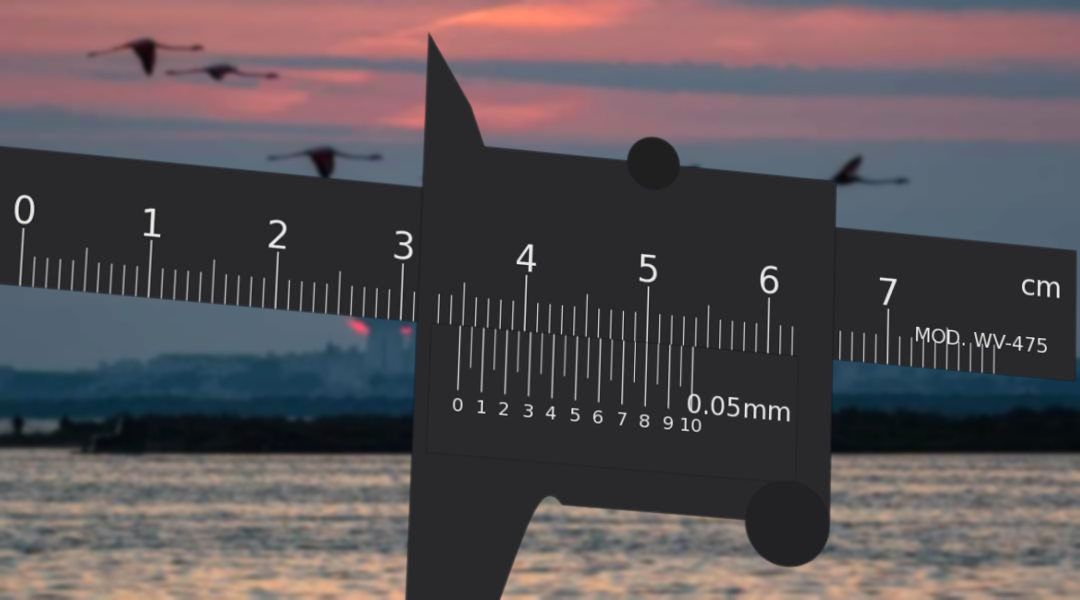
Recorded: value=34.8 unit=mm
